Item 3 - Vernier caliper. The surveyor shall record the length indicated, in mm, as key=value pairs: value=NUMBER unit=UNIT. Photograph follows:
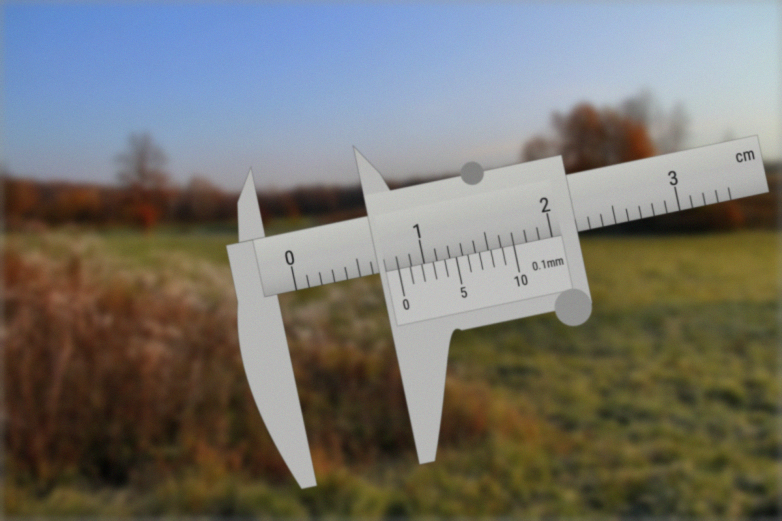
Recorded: value=8.0 unit=mm
